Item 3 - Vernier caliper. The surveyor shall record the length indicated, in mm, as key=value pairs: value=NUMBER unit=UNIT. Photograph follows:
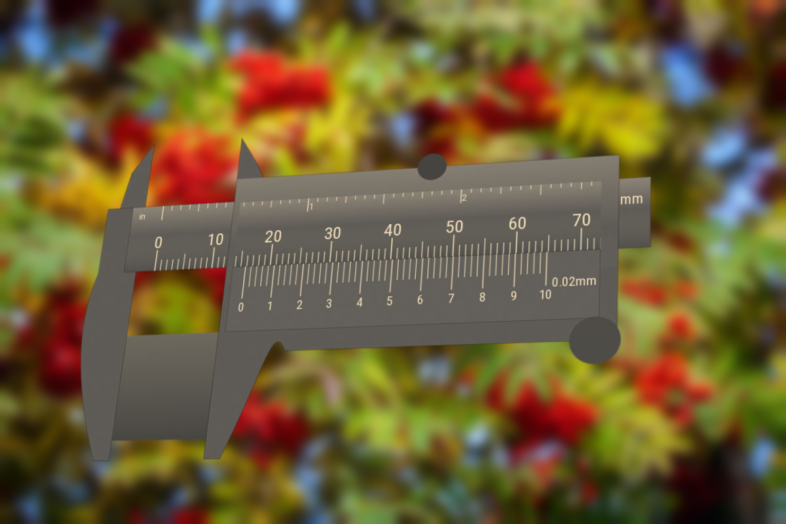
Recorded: value=15.8 unit=mm
